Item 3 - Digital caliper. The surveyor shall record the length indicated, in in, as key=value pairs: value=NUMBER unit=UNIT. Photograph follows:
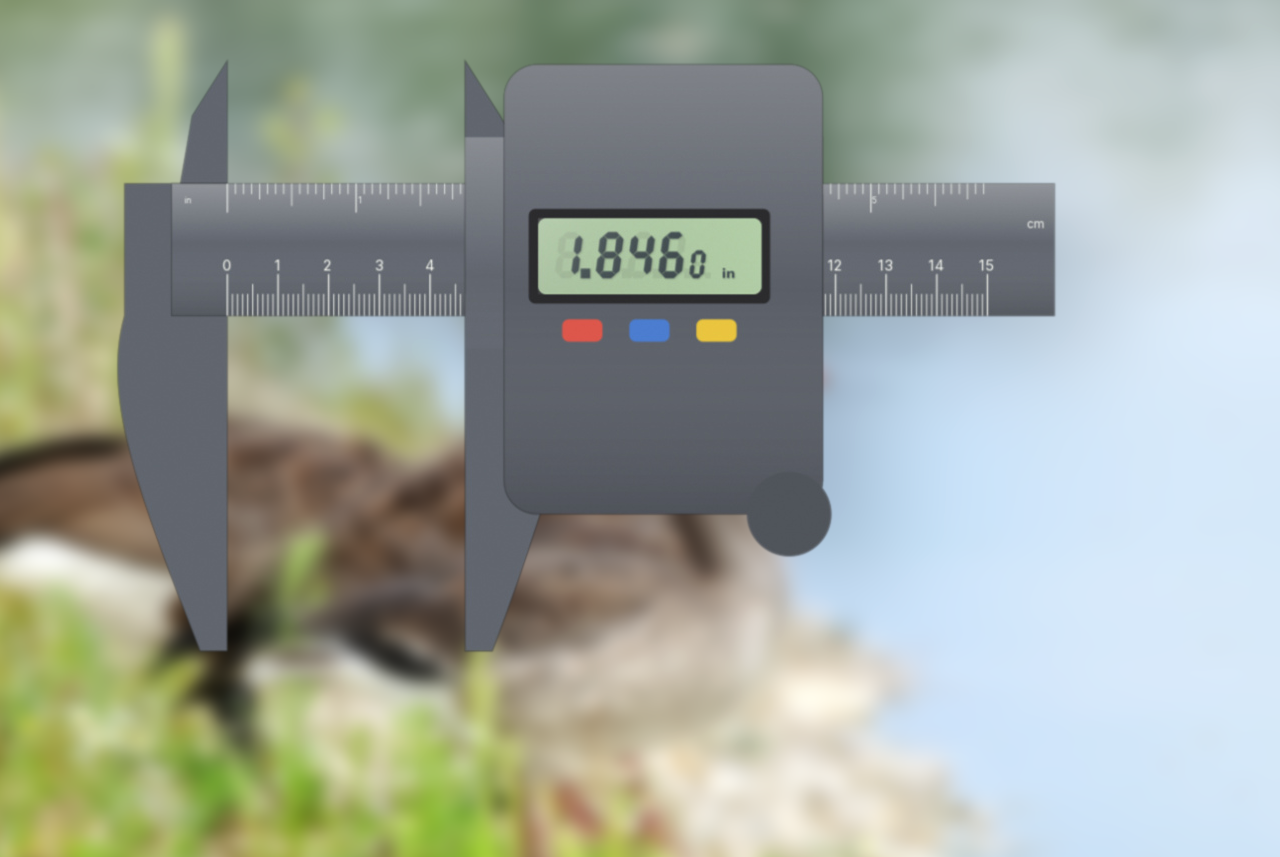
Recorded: value=1.8460 unit=in
